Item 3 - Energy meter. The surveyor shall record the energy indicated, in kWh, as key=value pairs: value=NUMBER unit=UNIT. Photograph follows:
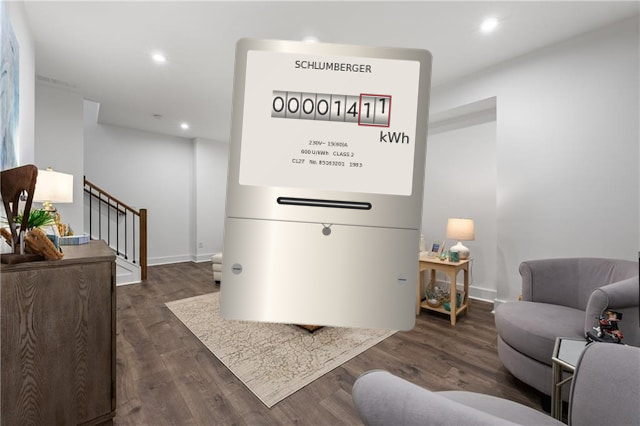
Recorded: value=14.11 unit=kWh
